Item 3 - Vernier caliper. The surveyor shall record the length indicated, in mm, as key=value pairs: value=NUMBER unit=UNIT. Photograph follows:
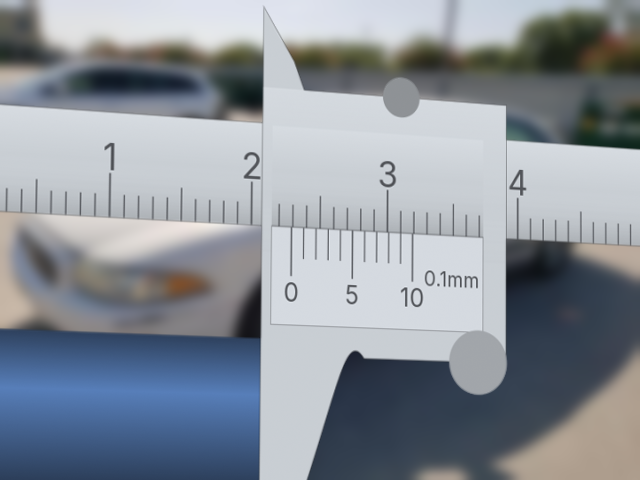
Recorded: value=22.9 unit=mm
